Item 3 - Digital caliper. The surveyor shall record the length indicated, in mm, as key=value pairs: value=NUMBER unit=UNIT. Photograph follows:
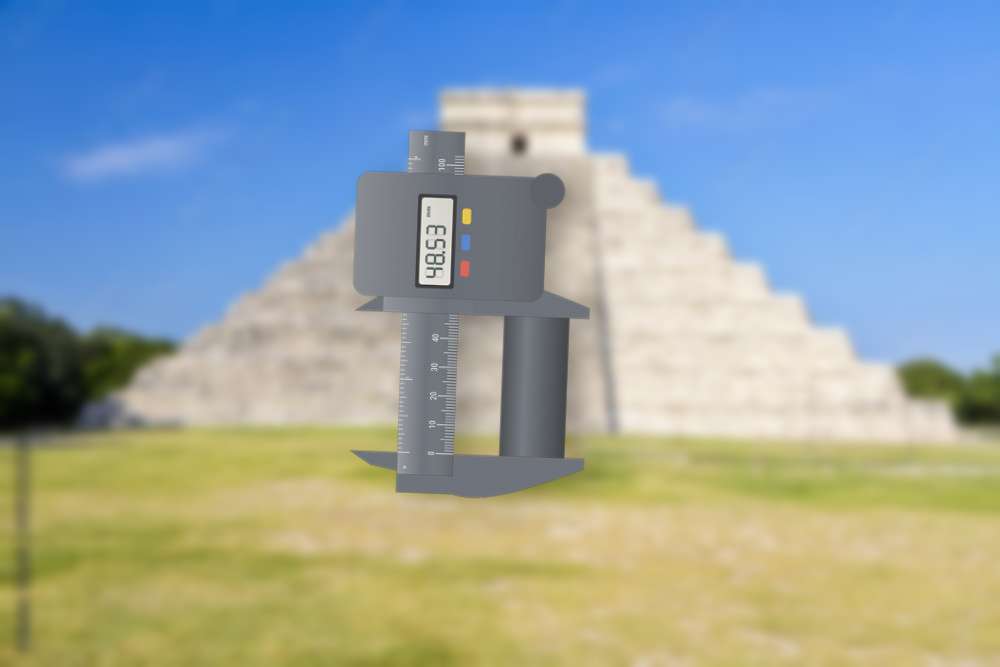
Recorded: value=48.53 unit=mm
